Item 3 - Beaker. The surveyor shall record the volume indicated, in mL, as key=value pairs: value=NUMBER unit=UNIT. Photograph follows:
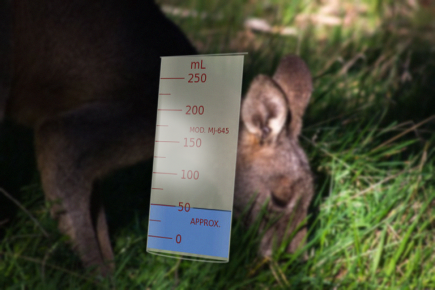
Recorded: value=50 unit=mL
